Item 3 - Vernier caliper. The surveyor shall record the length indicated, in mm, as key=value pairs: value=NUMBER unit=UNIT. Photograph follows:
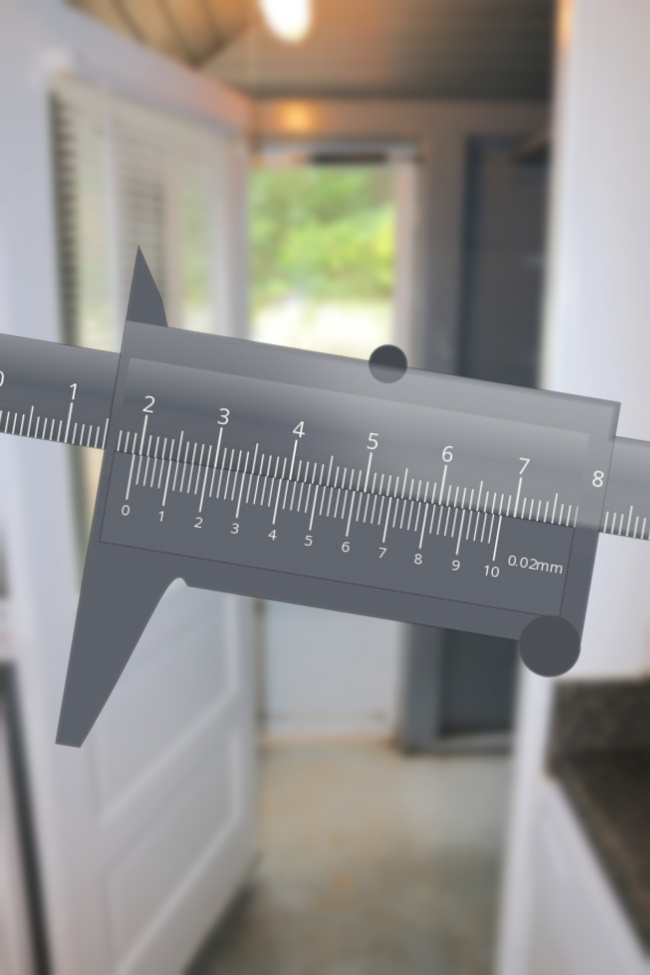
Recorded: value=19.2 unit=mm
